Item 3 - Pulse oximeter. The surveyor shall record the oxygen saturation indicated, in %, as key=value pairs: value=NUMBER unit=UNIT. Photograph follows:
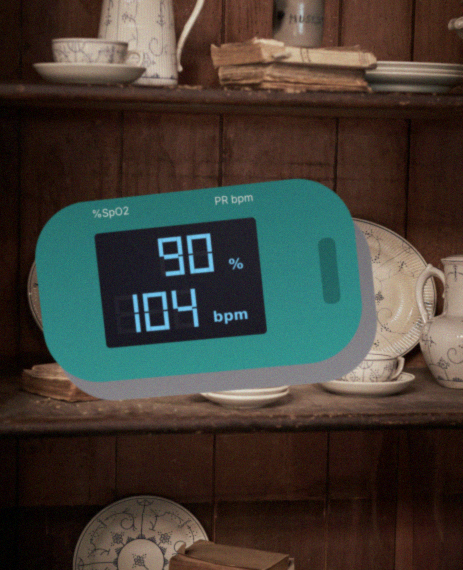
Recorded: value=90 unit=%
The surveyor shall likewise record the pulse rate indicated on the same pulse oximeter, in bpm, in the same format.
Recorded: value=104 unit=bpm
